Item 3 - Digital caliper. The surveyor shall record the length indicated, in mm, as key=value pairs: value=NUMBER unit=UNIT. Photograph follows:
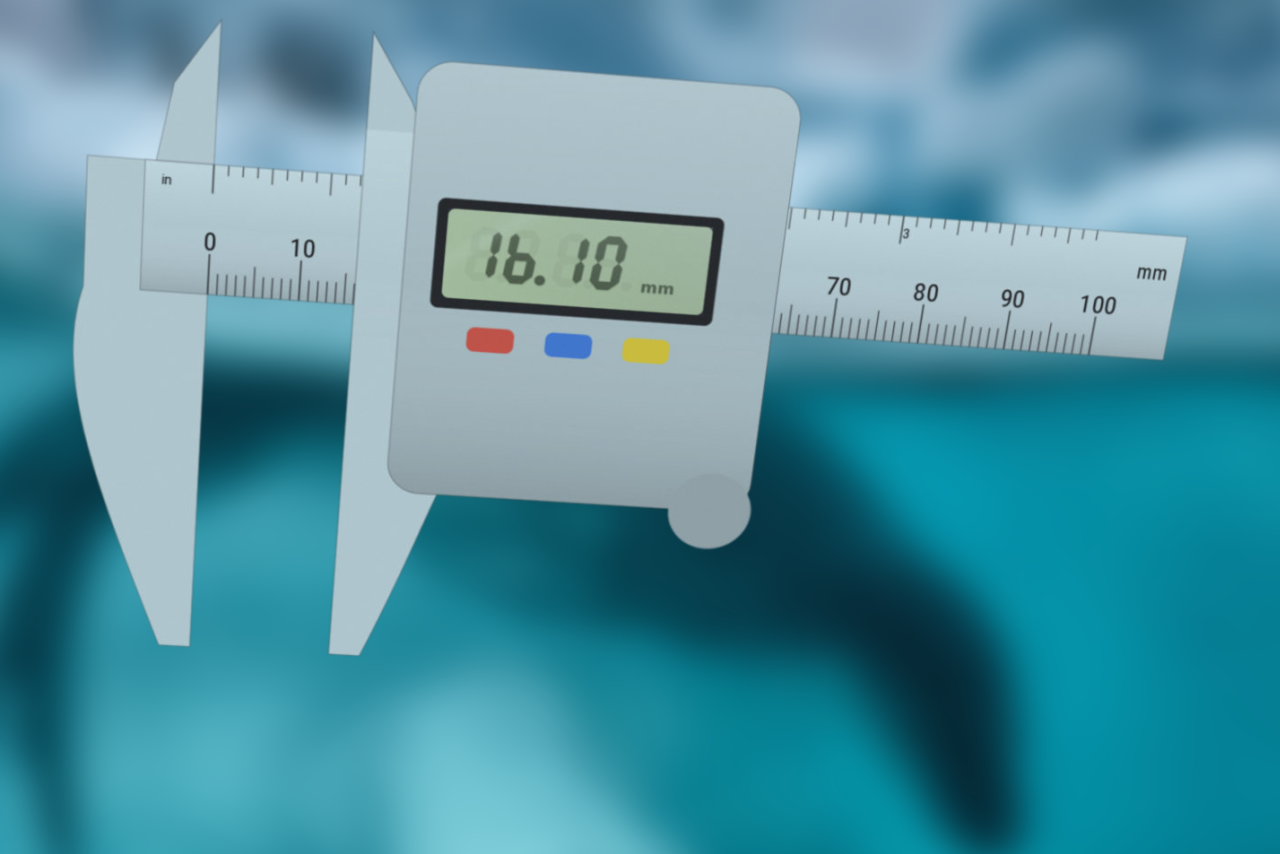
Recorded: value=16.10 unit=mm
